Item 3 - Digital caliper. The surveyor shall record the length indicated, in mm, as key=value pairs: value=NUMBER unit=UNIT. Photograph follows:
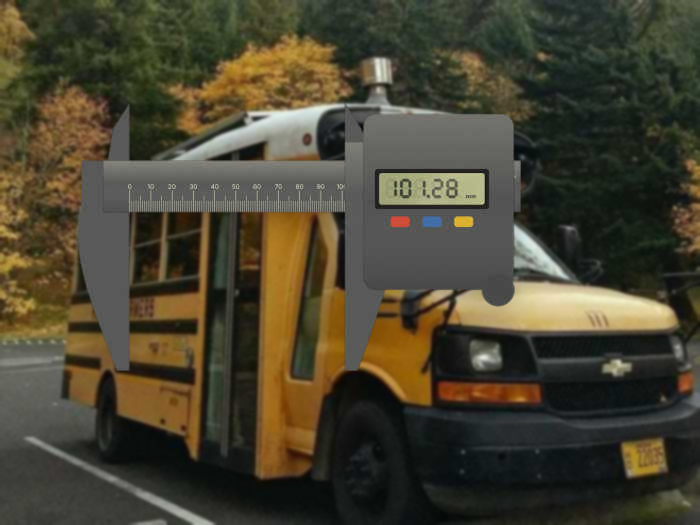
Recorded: value=101.28 unit=mm
